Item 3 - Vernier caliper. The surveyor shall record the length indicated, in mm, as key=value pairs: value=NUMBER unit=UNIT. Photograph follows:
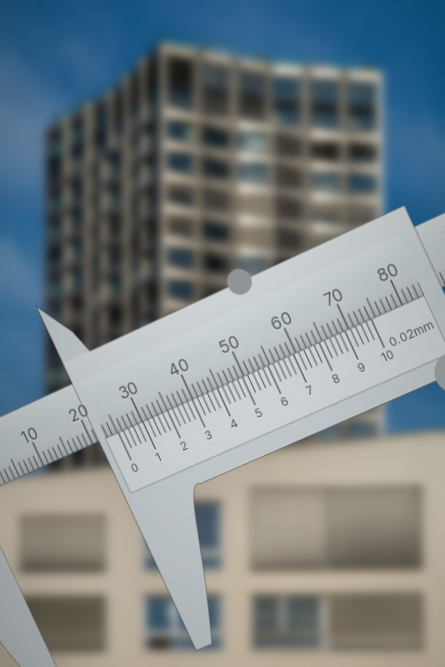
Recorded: value=25.2 unit=mm
